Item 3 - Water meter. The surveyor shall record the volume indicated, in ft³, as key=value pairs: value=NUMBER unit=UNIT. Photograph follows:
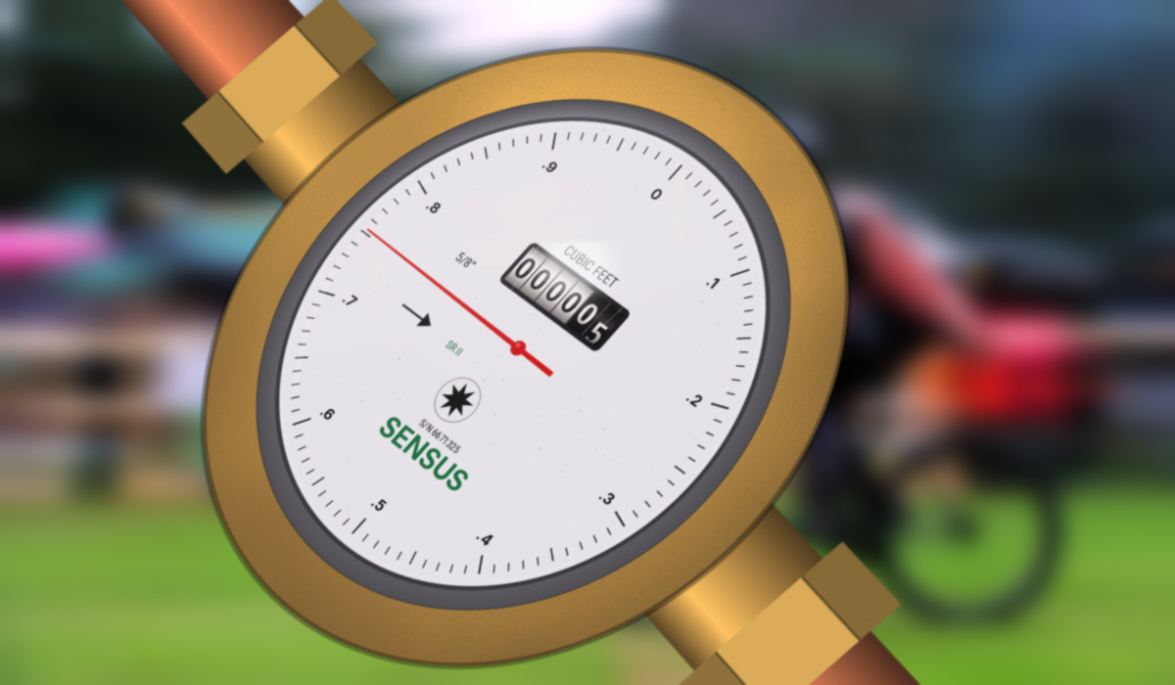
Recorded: value=4.75 unit=ft³
